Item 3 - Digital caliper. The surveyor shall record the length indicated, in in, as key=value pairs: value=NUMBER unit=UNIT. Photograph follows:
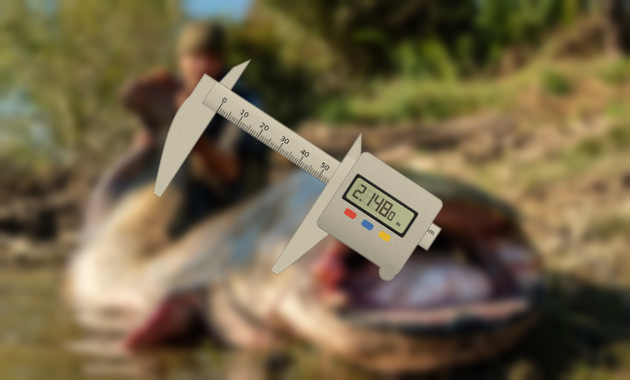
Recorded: value=2.1480 unit=in
